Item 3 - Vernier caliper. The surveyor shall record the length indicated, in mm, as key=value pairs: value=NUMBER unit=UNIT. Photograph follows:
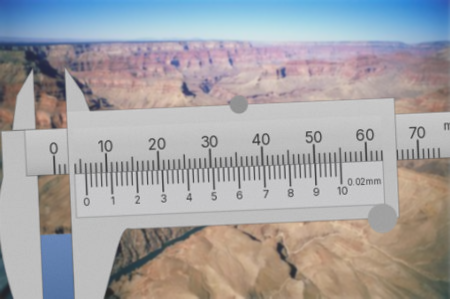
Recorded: value=6.0 unit=mm
